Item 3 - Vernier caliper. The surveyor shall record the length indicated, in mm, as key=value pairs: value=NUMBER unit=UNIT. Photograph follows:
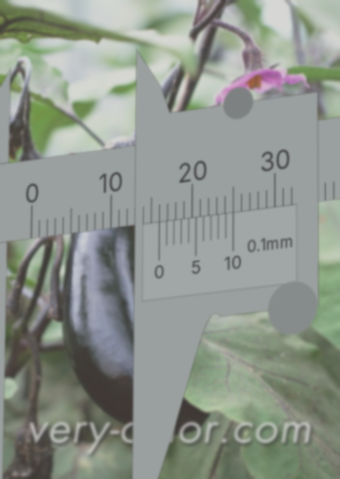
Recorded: value=16.0 unit=mm
